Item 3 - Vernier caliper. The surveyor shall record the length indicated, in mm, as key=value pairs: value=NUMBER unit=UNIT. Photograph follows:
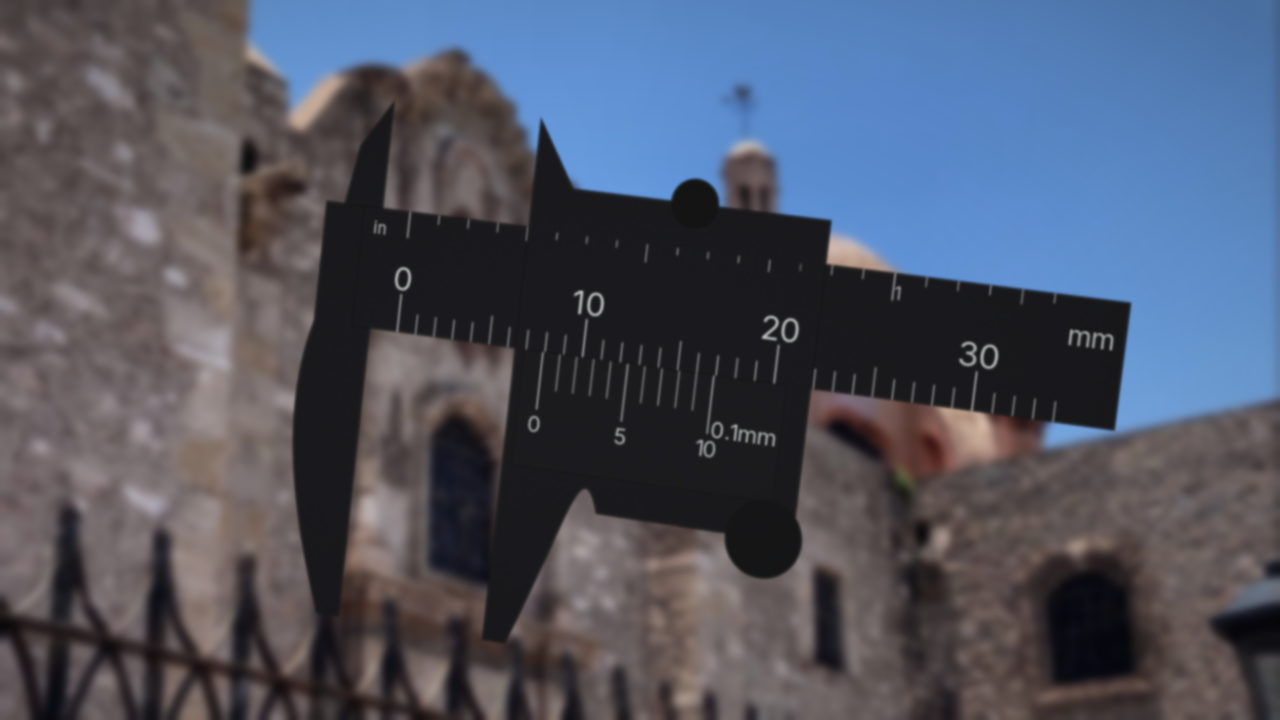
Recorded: value=7.9 unit=mm
